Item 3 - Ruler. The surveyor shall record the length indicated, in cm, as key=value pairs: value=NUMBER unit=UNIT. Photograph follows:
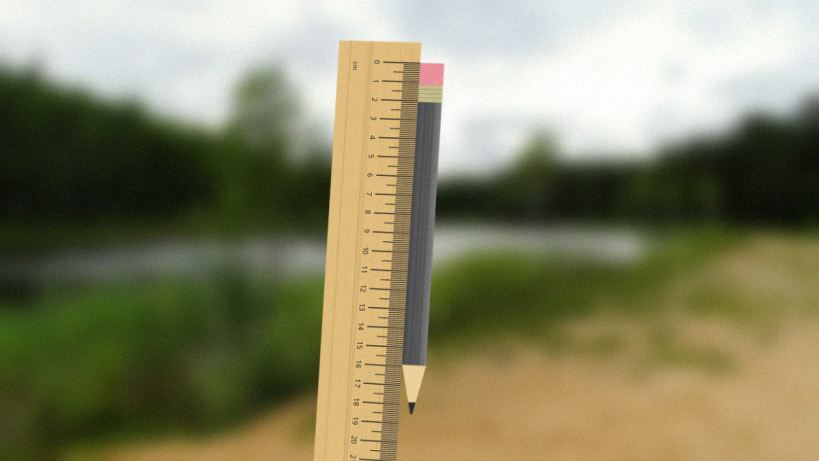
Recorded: value=18.5 unit=cm
